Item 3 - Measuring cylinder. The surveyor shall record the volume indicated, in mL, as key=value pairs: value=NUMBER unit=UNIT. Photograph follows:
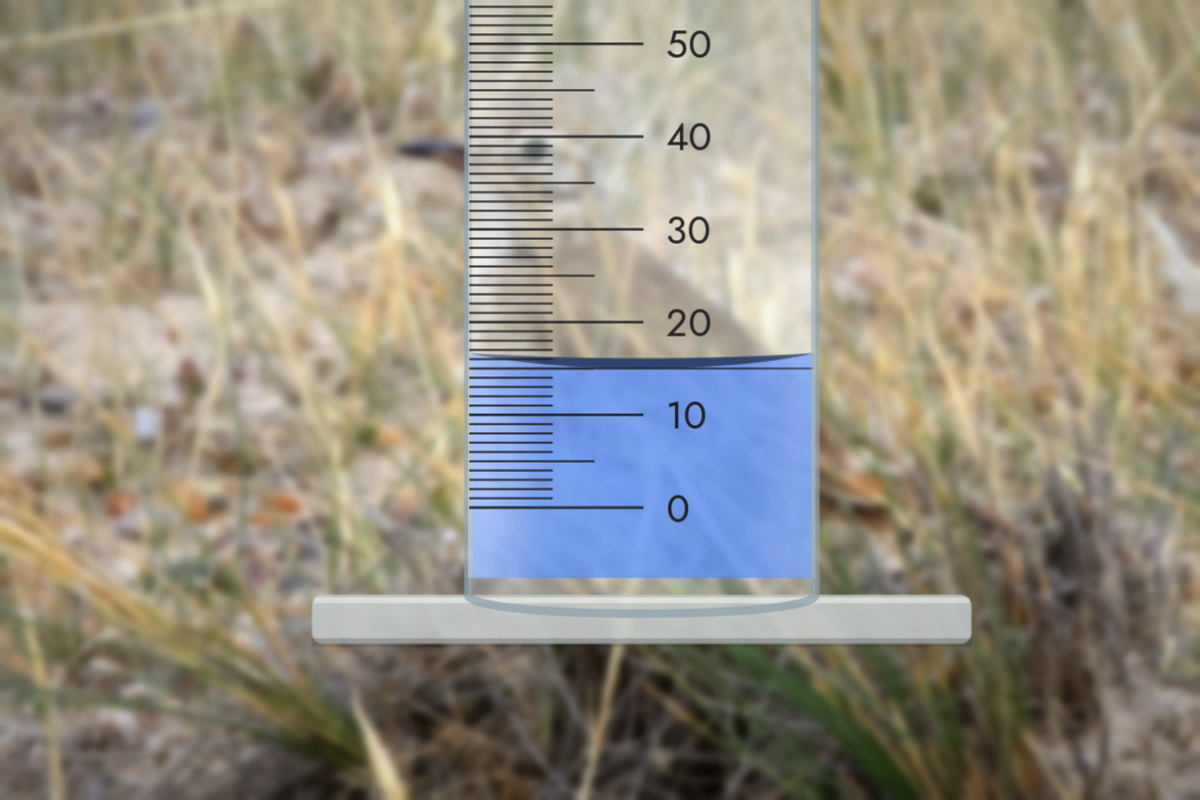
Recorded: value=15 unit=mL
